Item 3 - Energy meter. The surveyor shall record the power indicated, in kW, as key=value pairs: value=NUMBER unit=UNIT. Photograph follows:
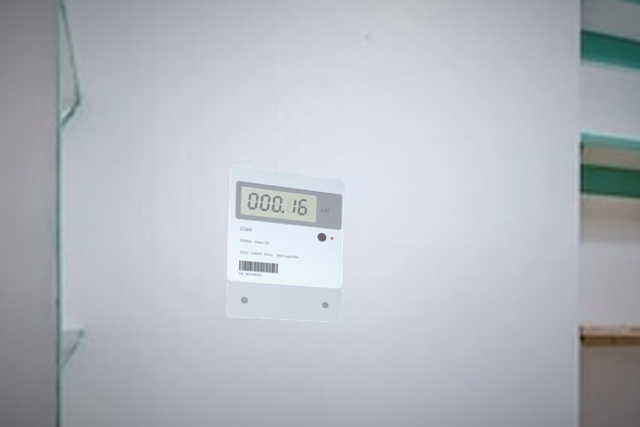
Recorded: value=0.16 unit=kW
